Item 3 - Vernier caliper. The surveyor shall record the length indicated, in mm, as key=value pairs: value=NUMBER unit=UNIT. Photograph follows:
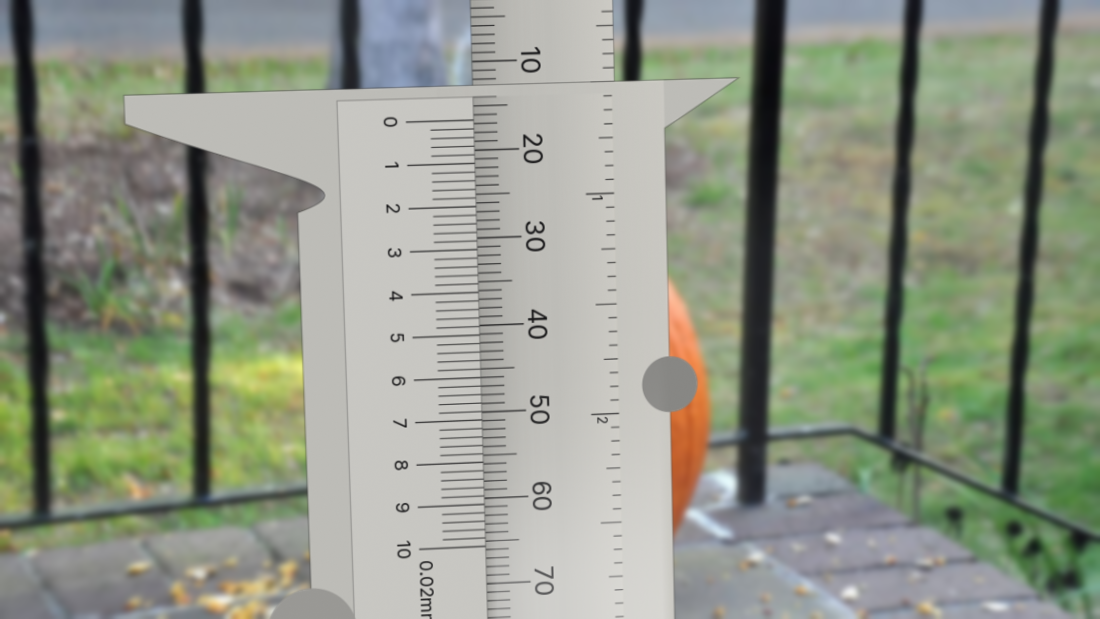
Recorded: value=16.6 unit=mm
